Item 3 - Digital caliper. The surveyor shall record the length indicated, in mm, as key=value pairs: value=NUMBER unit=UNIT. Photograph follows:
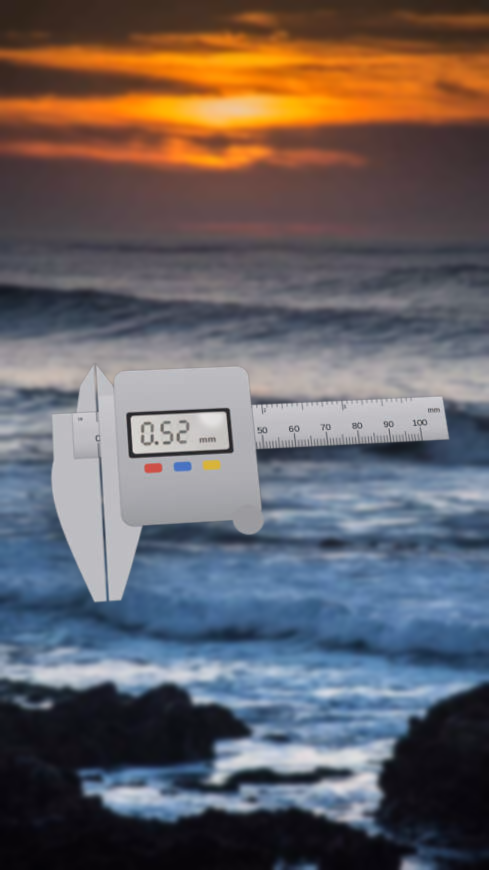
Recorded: value=0.52 unit=mm
